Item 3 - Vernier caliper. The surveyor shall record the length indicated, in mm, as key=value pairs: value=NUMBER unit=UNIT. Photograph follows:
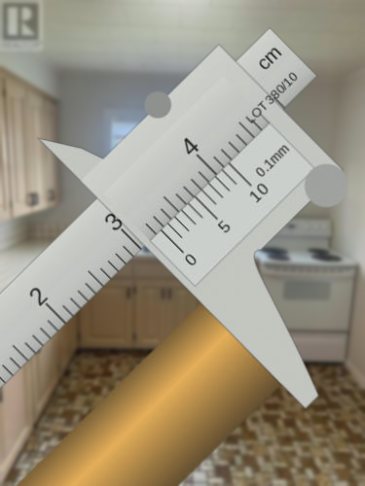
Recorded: value=32.6 unit=mm
